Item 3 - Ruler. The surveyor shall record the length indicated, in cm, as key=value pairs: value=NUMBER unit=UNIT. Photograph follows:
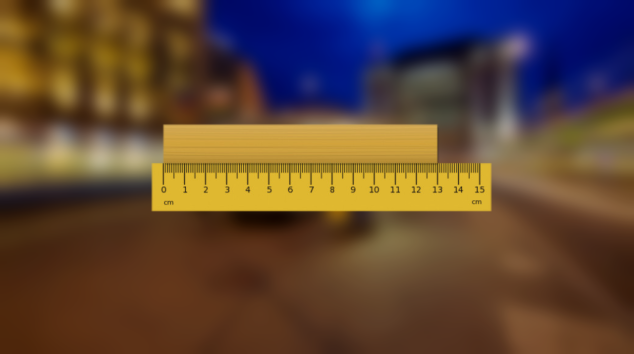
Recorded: value=13 unit=cm
